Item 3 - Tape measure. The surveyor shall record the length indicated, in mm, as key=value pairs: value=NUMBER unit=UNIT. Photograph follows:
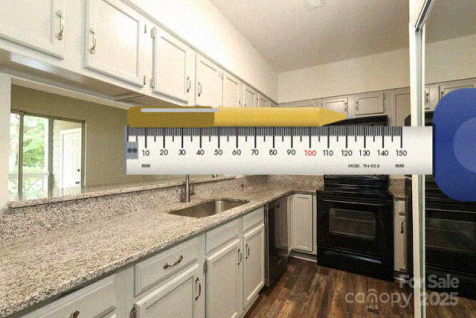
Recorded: value=125 unit=mm
